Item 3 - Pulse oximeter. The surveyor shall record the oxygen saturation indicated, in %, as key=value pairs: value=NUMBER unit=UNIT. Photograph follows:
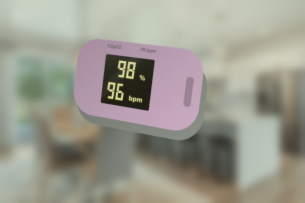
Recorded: value=98 unit=%
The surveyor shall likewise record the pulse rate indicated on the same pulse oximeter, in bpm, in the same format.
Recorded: value=96 unit=bpm
